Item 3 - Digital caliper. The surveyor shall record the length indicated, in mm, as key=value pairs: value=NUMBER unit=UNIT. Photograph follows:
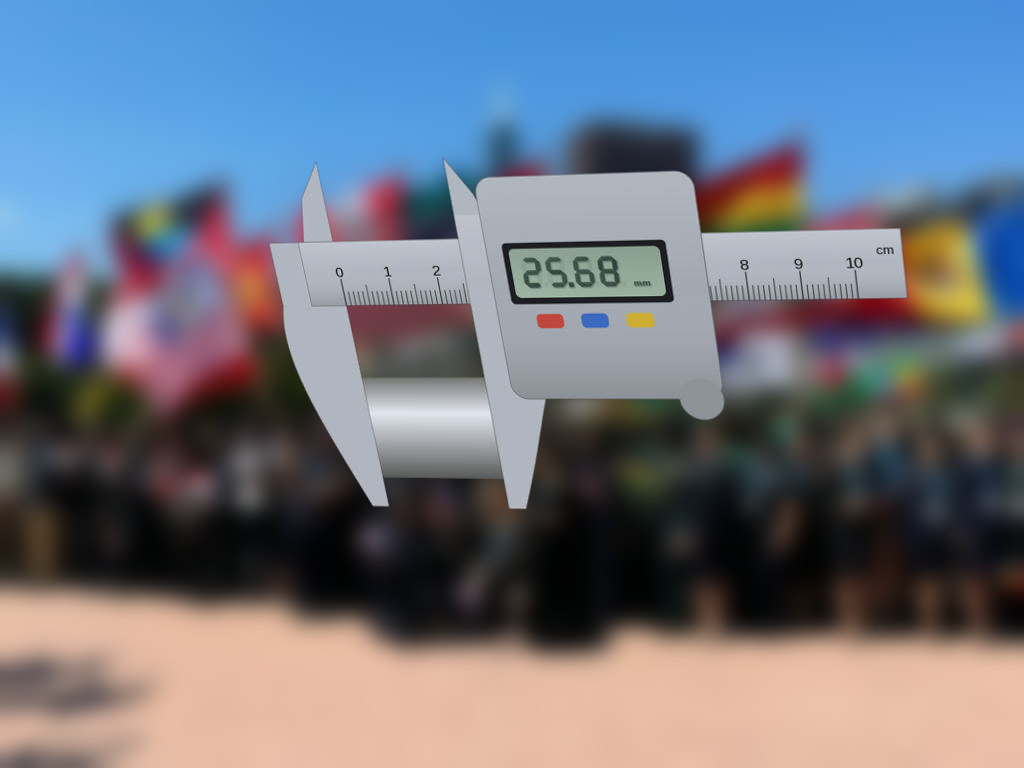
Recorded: value=25.68 unit=mm
